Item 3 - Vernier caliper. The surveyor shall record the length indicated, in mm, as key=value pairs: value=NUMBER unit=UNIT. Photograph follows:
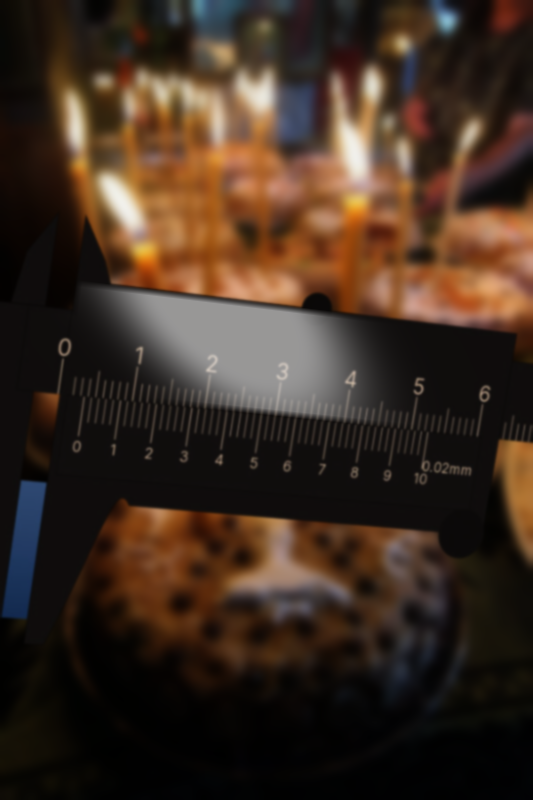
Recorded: value=3.5 unit=mm
